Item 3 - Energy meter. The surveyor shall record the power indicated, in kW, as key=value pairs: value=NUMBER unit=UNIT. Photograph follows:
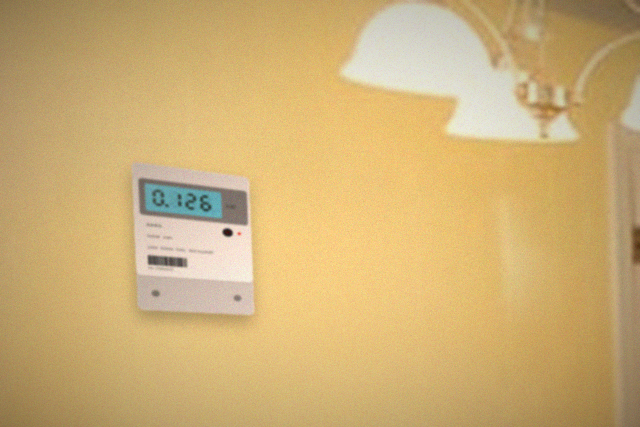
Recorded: value=0.126 unit=kW
